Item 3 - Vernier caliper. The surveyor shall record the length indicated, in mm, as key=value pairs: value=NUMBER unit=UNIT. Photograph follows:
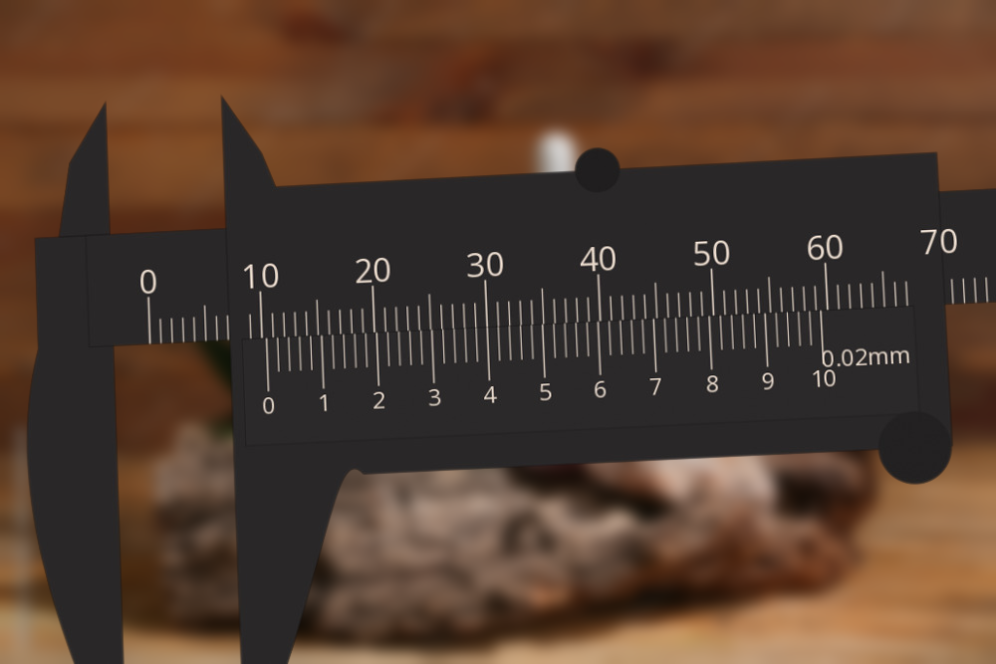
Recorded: value=10.4 unit=mm
